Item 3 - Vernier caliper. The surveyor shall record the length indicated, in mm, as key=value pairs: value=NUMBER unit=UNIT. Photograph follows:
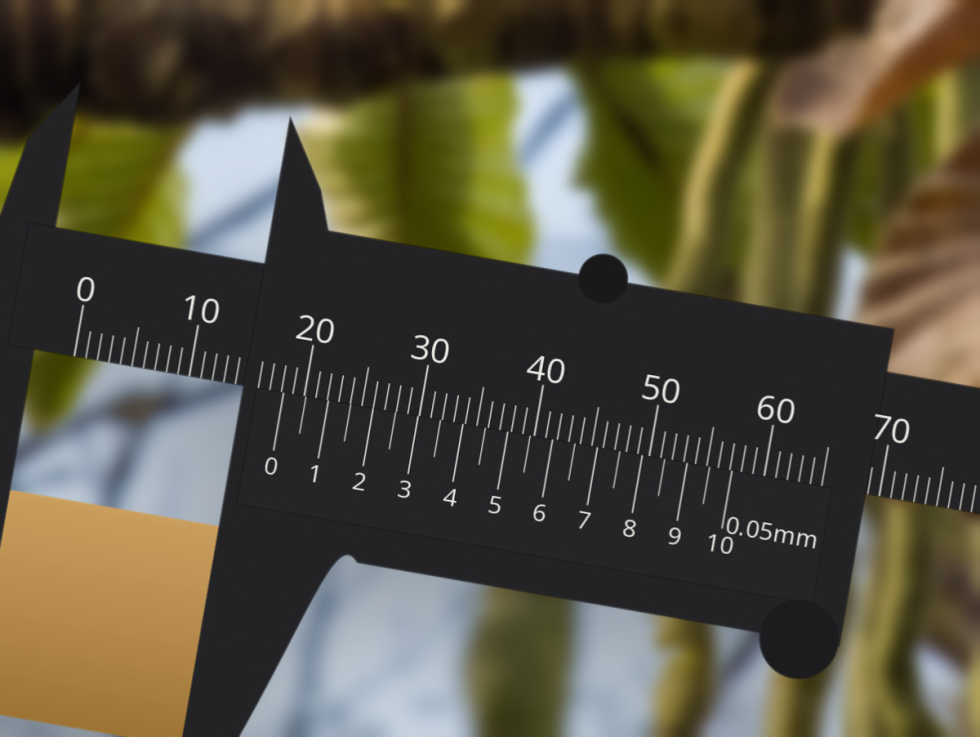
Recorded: value=18.2 unit=mm
